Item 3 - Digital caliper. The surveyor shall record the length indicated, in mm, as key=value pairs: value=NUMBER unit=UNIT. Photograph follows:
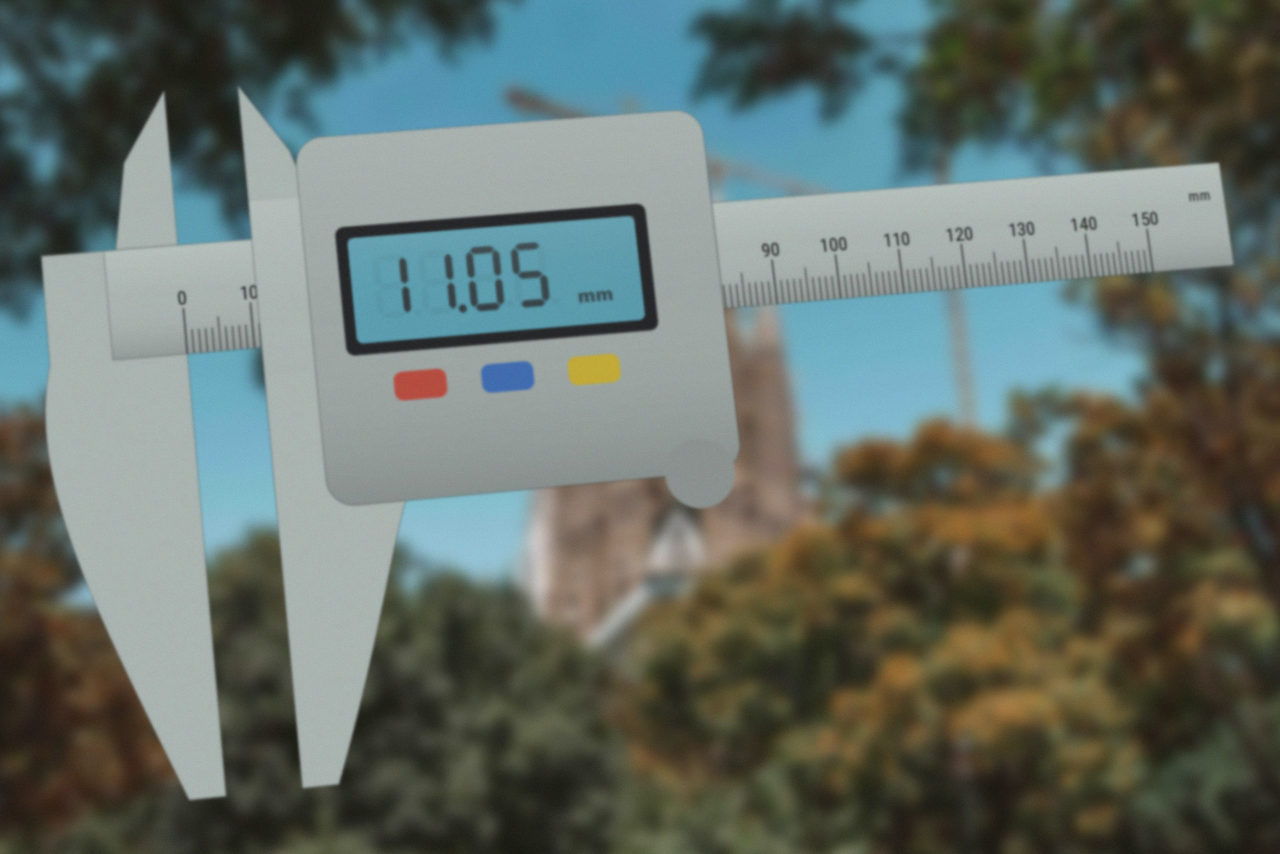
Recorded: value=11.05 unit=mm
